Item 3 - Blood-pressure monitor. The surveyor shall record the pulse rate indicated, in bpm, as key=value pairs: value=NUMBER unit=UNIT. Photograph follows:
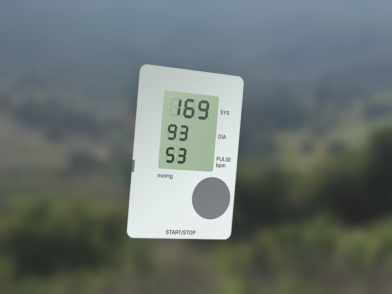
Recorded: value=53 unit=bpm
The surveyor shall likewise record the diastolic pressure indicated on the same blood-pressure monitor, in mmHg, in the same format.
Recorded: value=93 unit=mmHg
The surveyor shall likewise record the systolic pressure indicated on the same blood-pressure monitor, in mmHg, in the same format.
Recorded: value=169 unit=mmHg
